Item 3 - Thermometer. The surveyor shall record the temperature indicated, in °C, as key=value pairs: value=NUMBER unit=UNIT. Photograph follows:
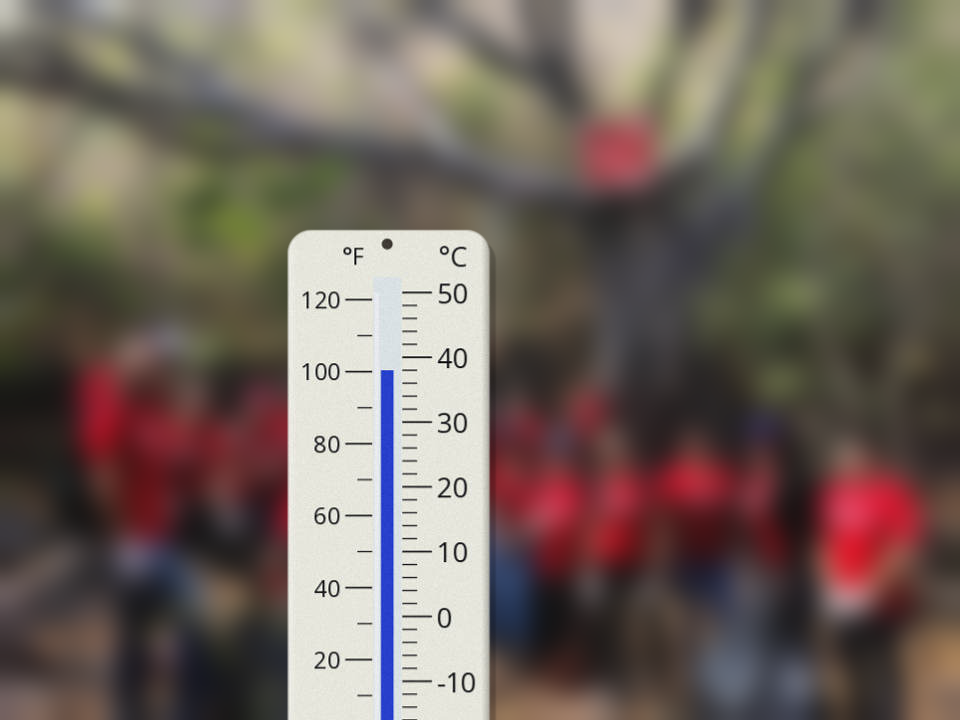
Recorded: value=38 unit=°C
